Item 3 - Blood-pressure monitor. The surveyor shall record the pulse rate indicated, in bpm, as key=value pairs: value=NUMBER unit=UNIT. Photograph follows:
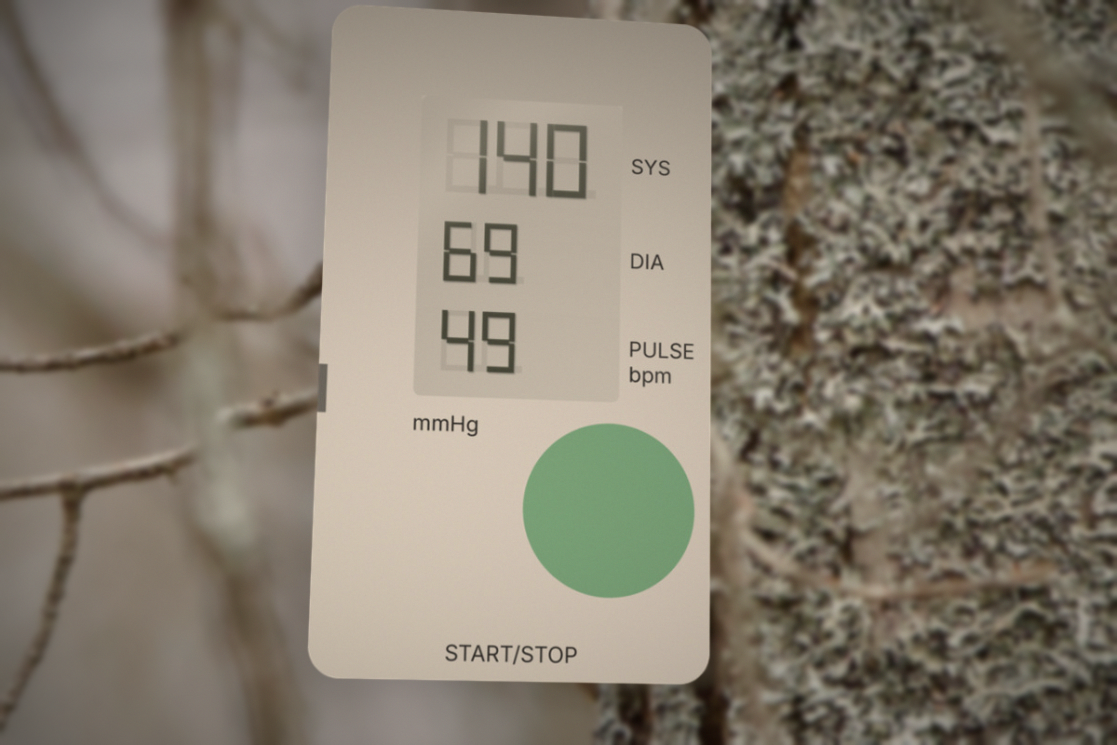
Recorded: value=49 unit=bpm
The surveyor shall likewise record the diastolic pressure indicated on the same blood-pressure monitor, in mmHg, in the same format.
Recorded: value=69 unit=mmHg
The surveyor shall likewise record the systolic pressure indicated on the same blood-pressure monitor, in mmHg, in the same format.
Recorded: value=140 unit=mmHg
